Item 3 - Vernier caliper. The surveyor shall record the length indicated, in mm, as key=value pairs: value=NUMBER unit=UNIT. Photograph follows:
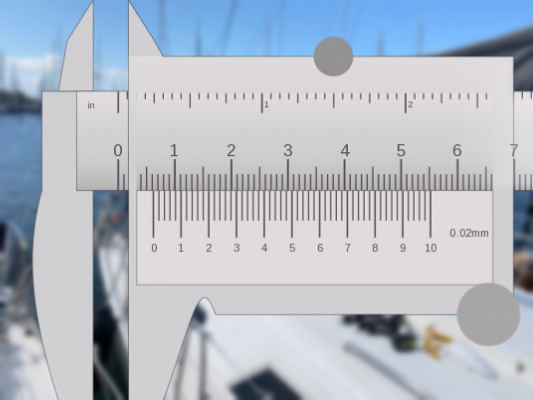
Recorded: value=6.2 unit=mm
